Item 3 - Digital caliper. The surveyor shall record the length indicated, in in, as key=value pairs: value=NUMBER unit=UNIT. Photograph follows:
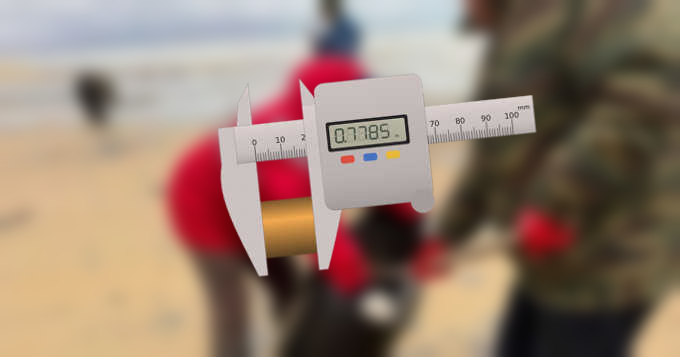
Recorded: value=0.7785 unit=in
